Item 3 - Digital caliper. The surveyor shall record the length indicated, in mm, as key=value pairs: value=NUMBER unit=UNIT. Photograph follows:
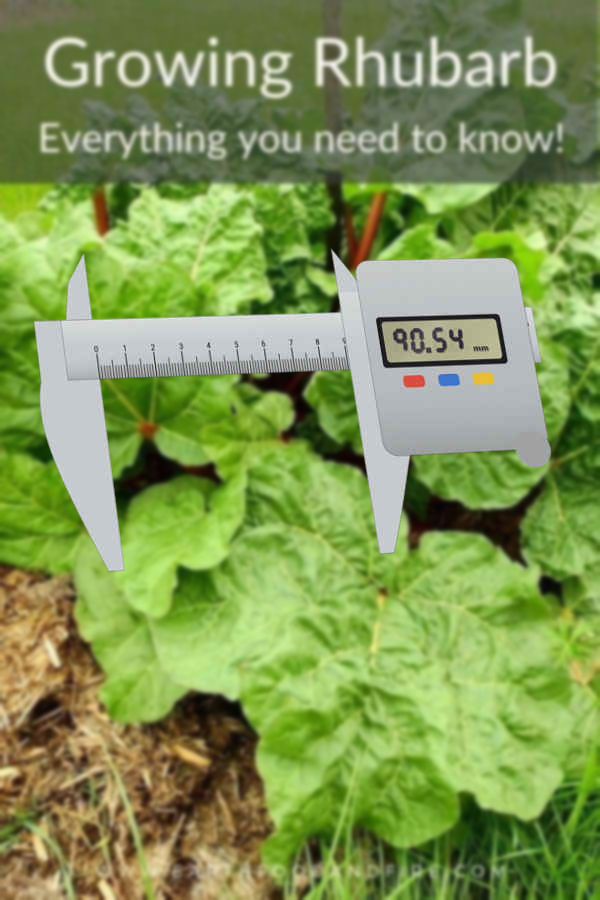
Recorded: value=90.54 unit=mm
